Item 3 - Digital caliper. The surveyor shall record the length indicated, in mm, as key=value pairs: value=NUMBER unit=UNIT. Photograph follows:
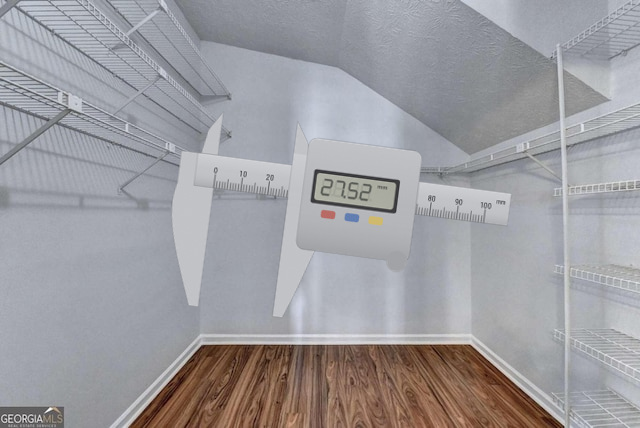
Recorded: value=27.52 unit=mm
